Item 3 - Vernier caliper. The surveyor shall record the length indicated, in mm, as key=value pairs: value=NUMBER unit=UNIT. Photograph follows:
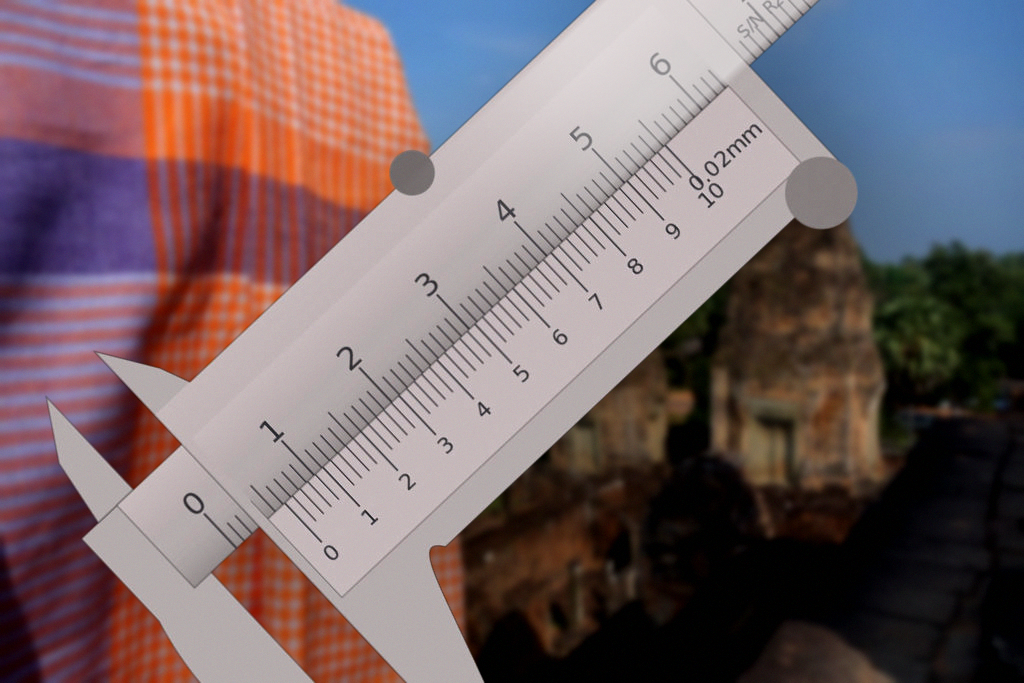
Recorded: value=6.2 unit=mm
